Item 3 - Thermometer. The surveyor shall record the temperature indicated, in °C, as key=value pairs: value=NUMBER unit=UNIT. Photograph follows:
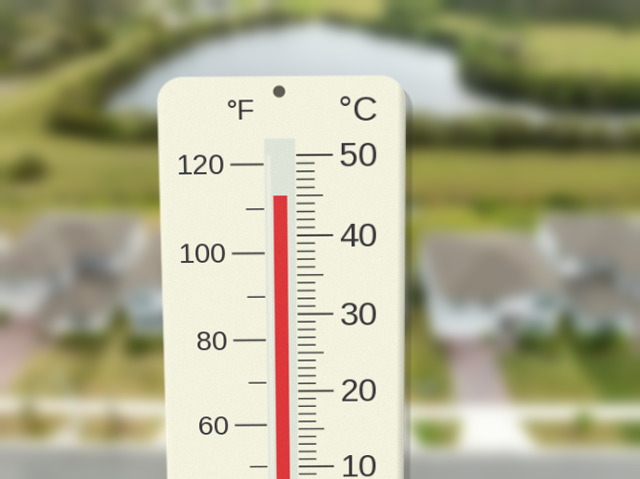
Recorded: value=45 unit=°C
